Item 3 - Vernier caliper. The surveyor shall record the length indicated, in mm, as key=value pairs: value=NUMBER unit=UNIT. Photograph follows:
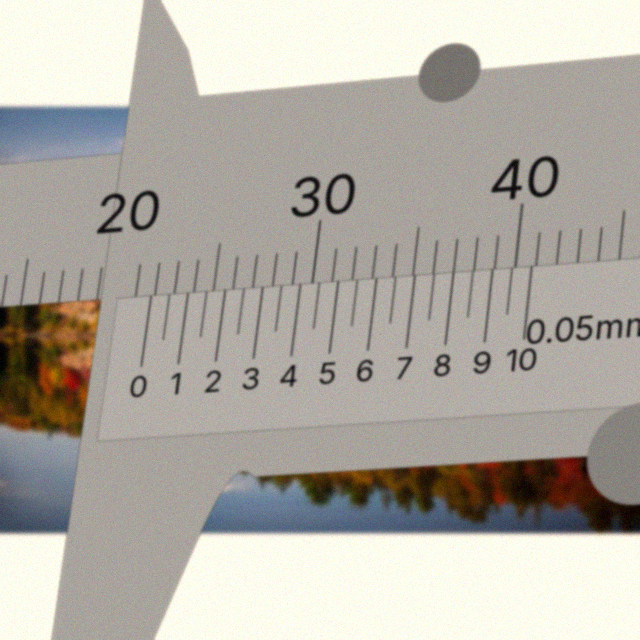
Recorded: value=21.8 unit=mm
